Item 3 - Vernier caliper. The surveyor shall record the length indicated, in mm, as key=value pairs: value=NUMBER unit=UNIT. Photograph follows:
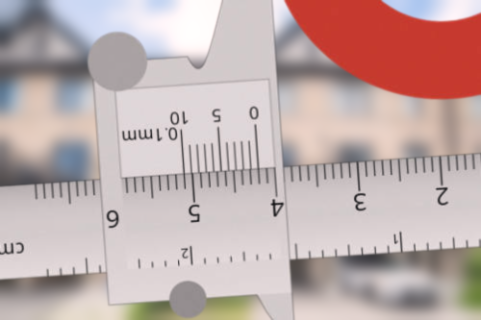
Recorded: value=42.0 unit=mm
